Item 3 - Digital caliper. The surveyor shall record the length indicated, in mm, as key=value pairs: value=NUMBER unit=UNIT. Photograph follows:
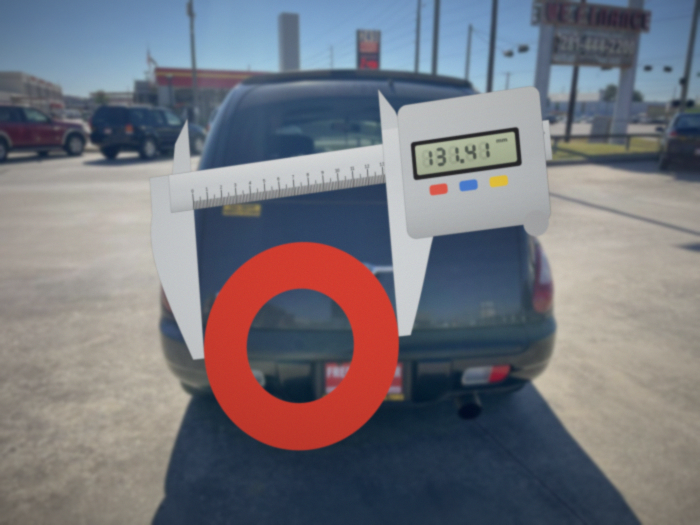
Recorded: value=131.41 unit=mm
